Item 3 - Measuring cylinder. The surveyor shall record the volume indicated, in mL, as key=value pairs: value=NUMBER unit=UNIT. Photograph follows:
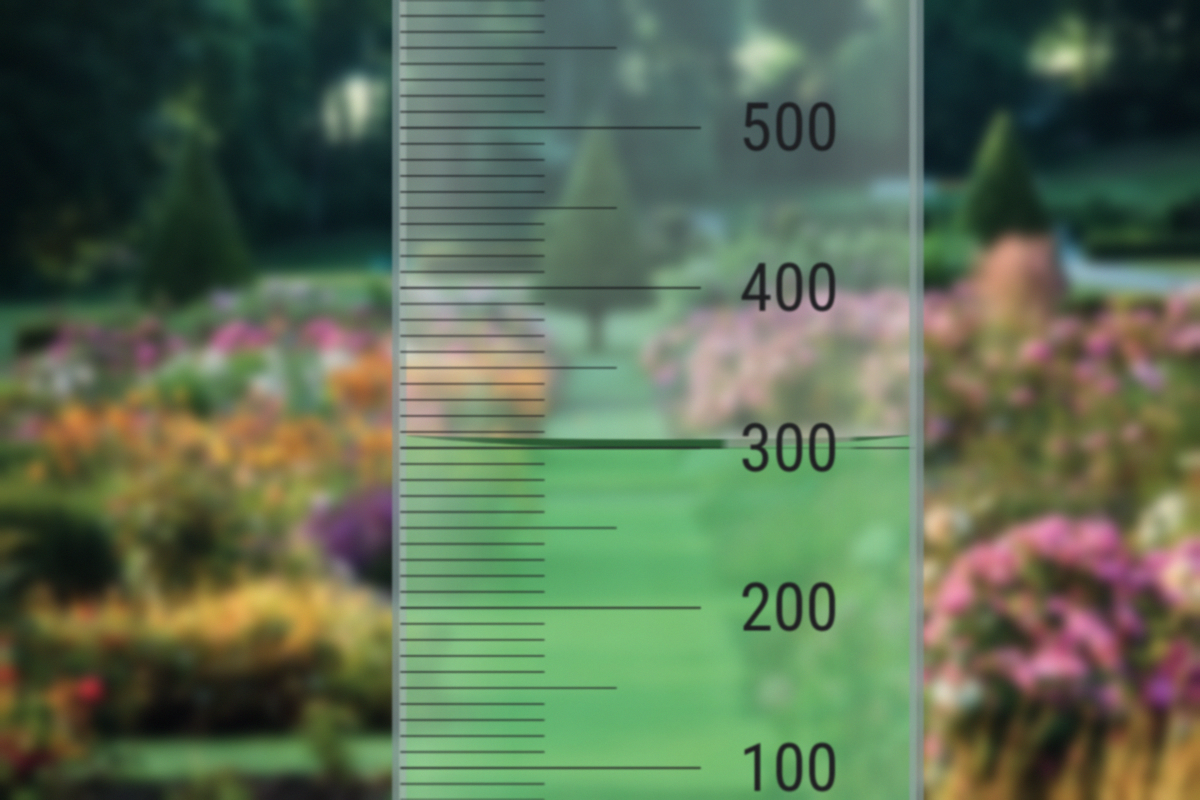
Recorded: value=300 unit=mL
